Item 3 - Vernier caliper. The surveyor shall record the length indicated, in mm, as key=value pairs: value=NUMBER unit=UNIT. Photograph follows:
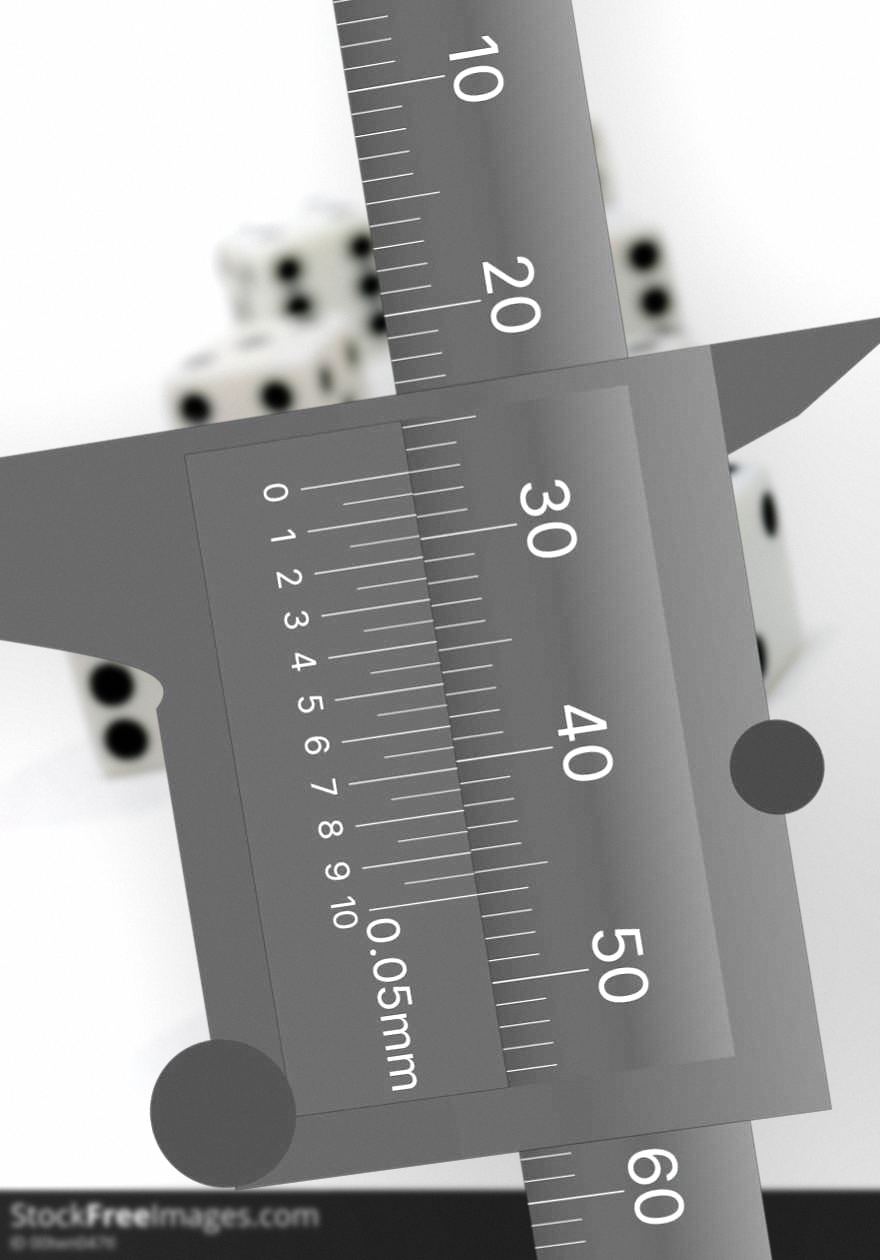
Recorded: value=27.0 unit=mm
